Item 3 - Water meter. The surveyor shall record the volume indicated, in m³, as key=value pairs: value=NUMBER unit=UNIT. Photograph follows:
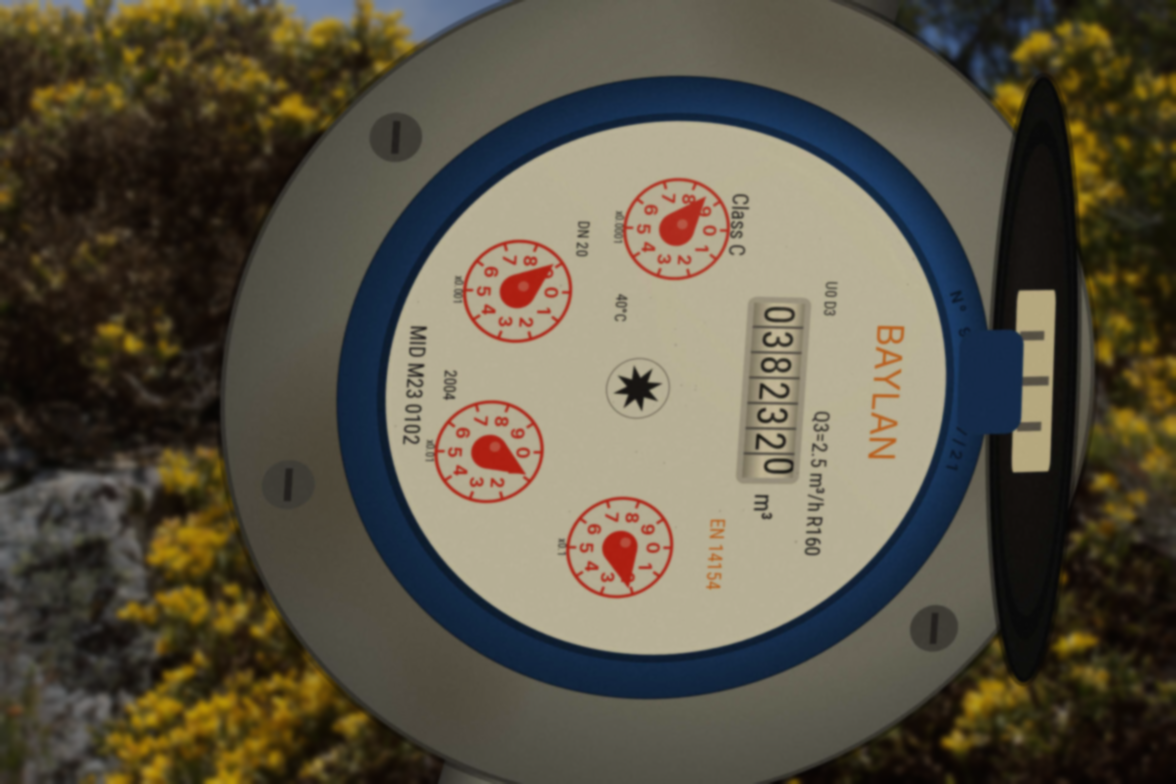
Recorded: value=382320.2088 unit=m³
